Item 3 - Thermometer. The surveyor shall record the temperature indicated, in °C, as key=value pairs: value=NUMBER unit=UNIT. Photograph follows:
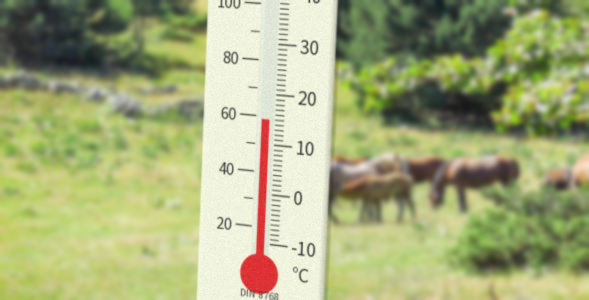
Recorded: value=15 unit=°C
